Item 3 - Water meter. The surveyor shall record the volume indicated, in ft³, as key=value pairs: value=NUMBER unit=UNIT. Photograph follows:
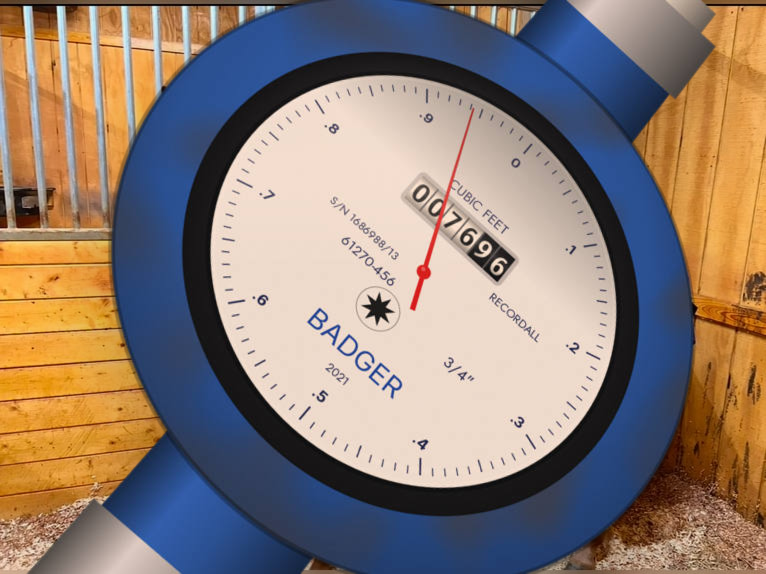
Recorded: value=7695.94 unit=ft³
